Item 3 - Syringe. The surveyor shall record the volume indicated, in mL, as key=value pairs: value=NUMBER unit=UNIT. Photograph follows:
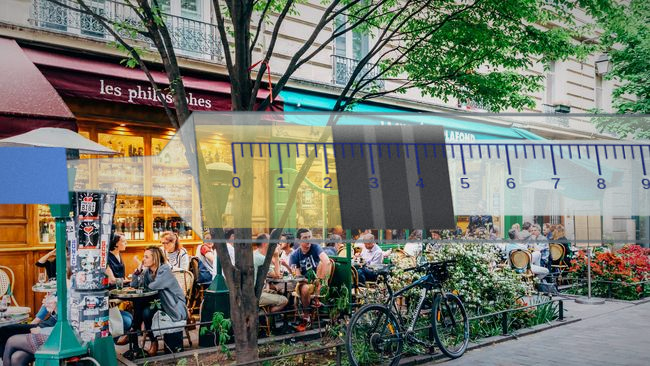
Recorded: value=2.2 unit=mL
